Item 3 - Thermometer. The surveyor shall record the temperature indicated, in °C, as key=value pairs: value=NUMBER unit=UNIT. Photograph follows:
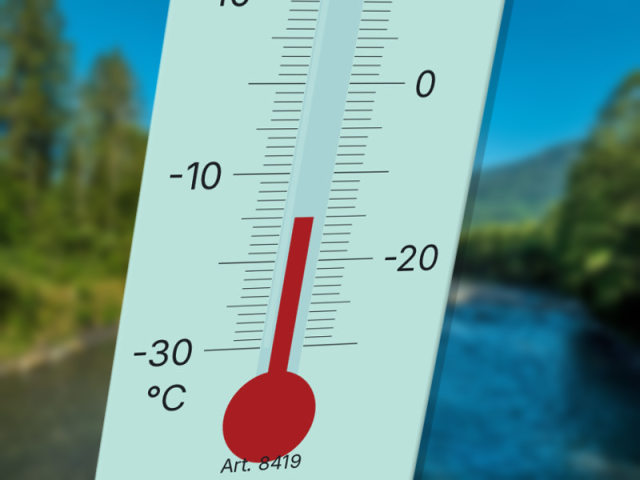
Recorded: value=-15 unit=°C
